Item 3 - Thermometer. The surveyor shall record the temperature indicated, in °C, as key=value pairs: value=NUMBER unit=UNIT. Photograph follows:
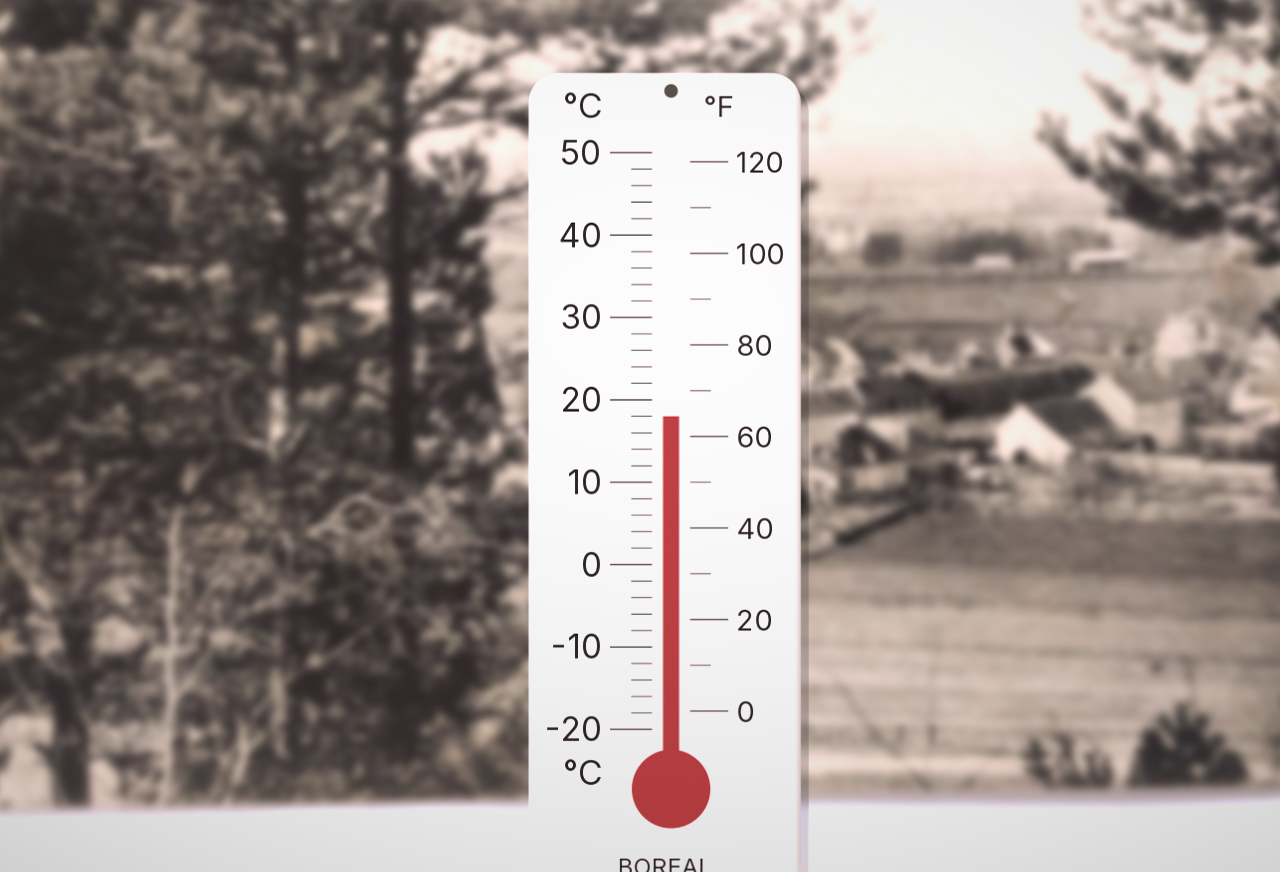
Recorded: value=18 unit=°C
